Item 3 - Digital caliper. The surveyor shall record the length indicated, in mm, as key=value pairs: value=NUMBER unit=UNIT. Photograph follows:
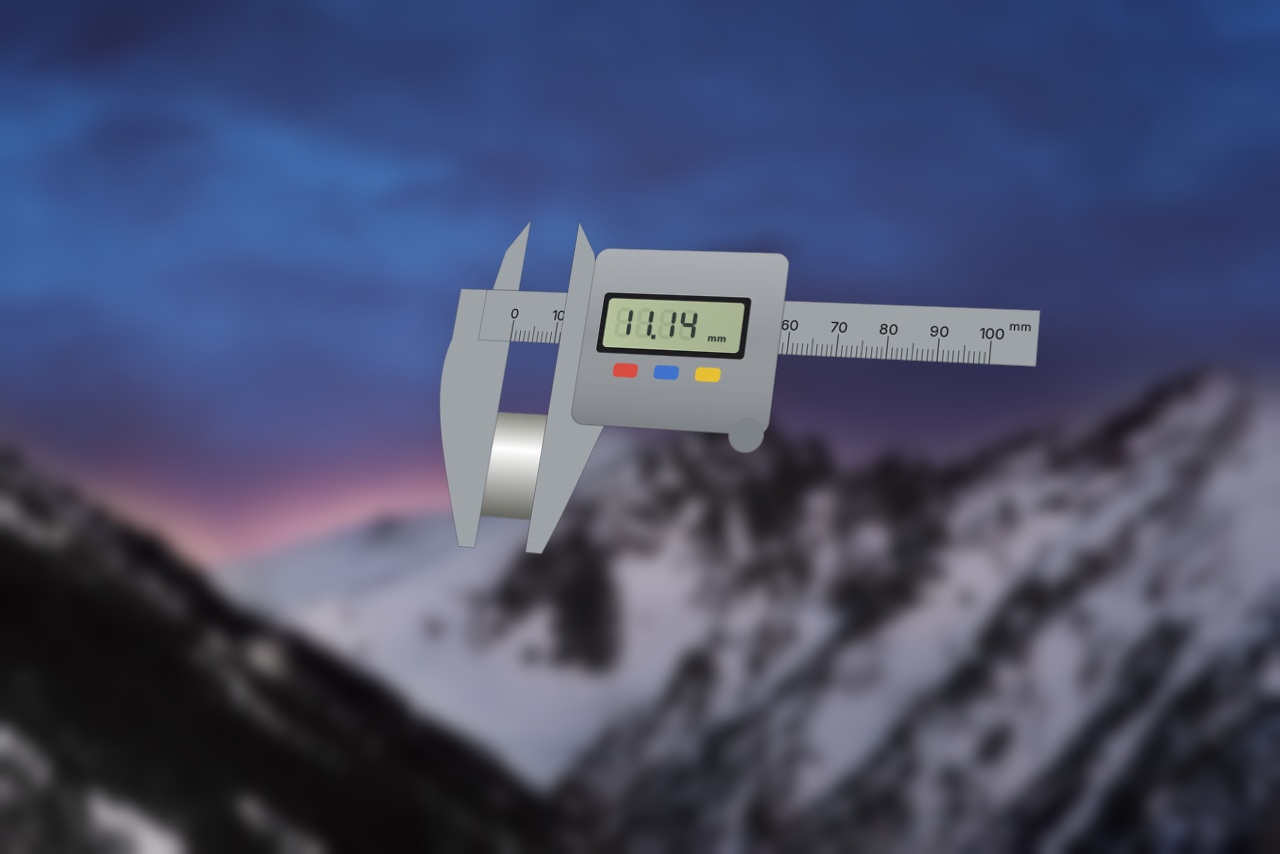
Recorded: value=11.14 unit=mm
